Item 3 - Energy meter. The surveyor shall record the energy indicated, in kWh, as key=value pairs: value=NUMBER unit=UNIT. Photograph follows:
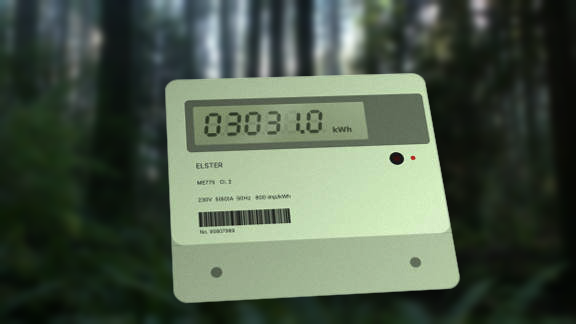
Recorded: value=3031.0 unit=kWh
